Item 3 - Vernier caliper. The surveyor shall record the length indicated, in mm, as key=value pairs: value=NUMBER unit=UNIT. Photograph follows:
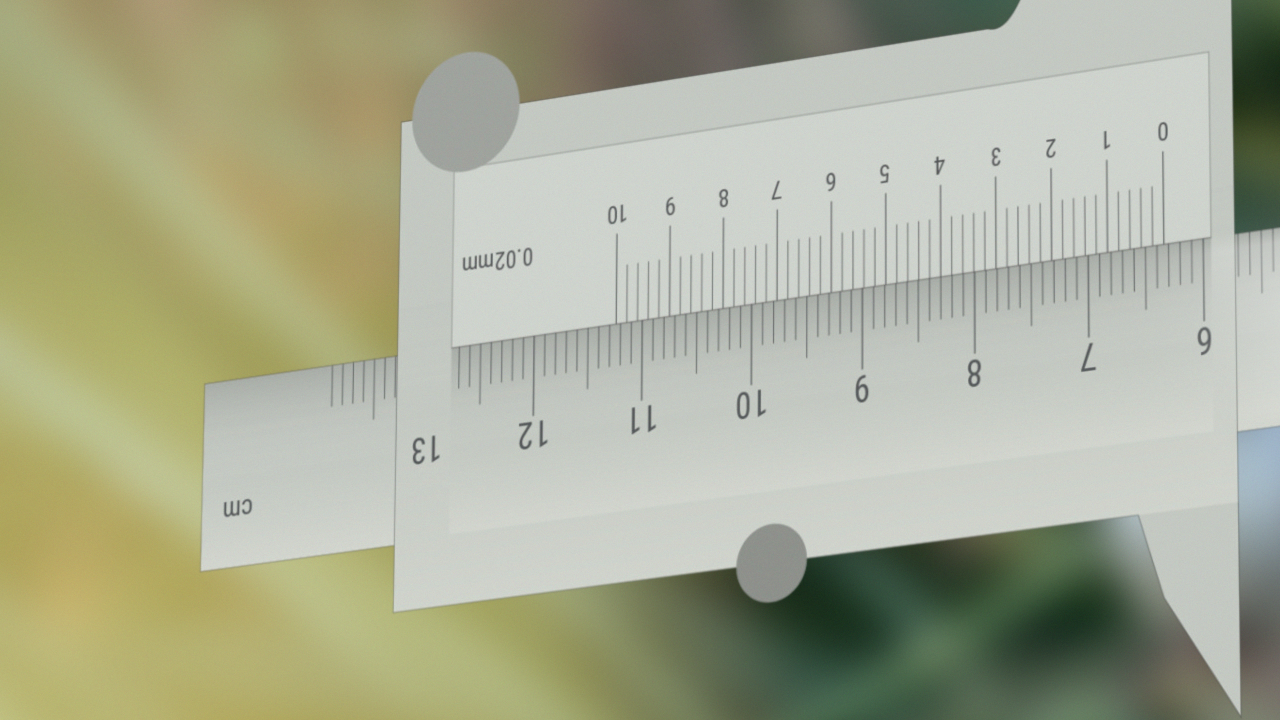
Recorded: value=63.4 unit=mm
